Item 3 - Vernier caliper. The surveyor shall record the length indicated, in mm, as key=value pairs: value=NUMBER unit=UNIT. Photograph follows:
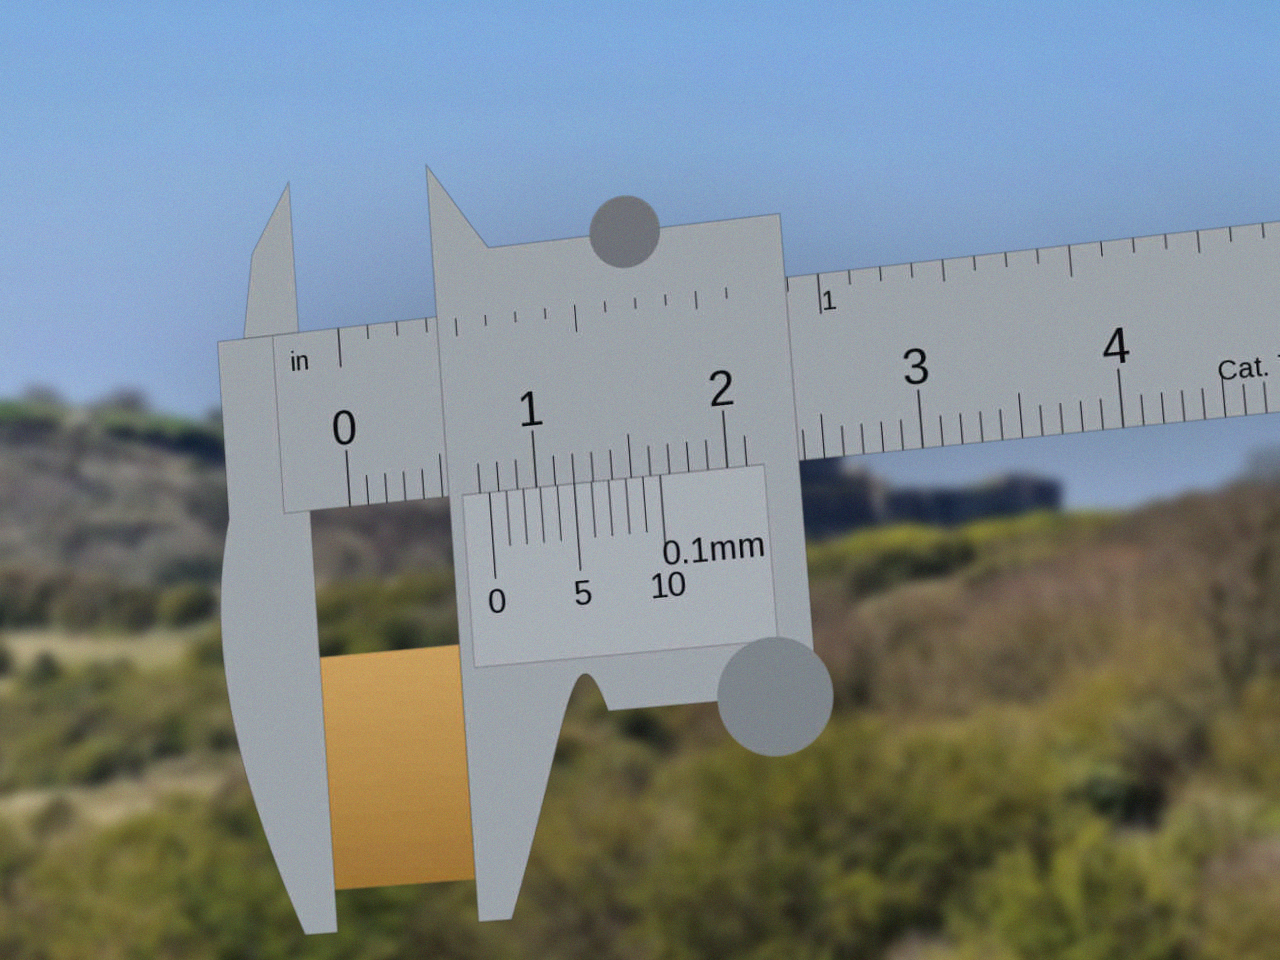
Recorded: value=7.5 unit=mm
